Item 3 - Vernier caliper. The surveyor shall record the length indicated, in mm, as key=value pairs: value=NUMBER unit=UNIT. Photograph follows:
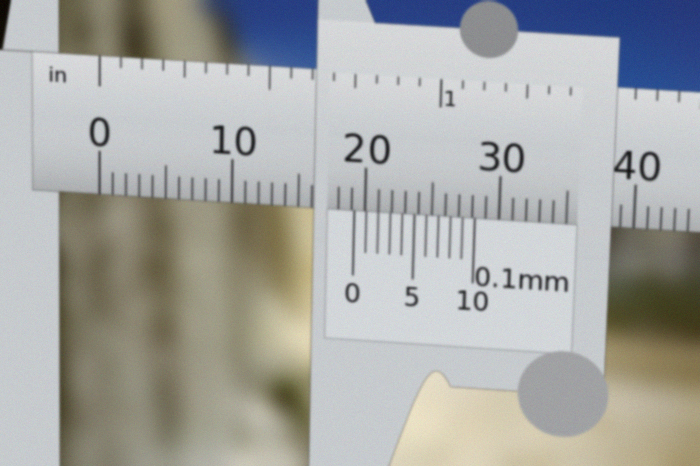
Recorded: value=19.2 unit=mm
